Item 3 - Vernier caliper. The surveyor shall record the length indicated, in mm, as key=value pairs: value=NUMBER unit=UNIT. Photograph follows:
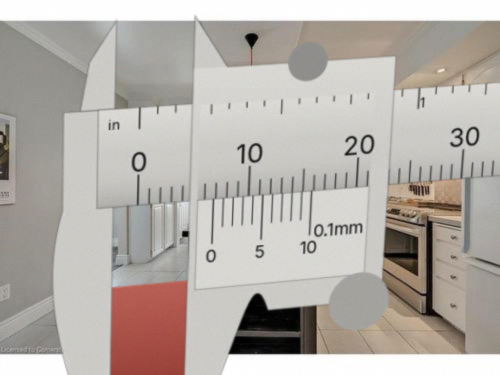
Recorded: value=6.8 unit=mm
